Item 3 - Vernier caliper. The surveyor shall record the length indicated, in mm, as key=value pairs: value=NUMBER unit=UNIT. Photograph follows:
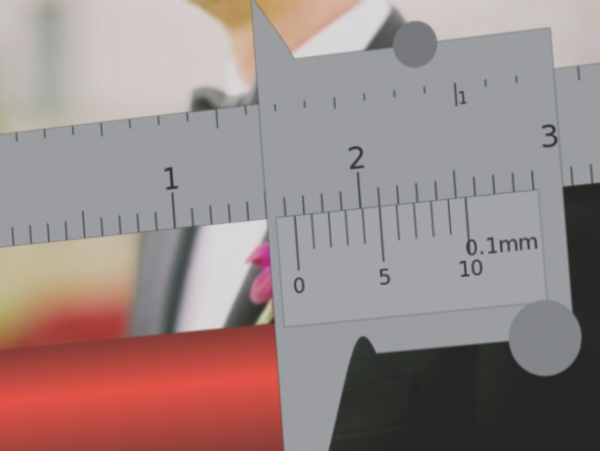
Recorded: value=16.5 unit=mm
